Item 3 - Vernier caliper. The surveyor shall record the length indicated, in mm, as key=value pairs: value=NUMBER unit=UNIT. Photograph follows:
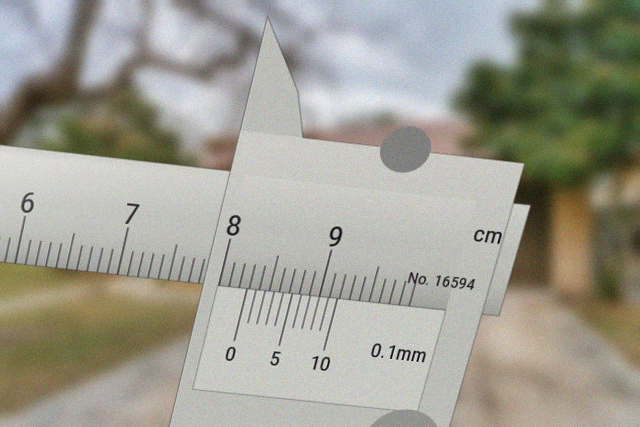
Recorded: value=82.8 unit=mm
